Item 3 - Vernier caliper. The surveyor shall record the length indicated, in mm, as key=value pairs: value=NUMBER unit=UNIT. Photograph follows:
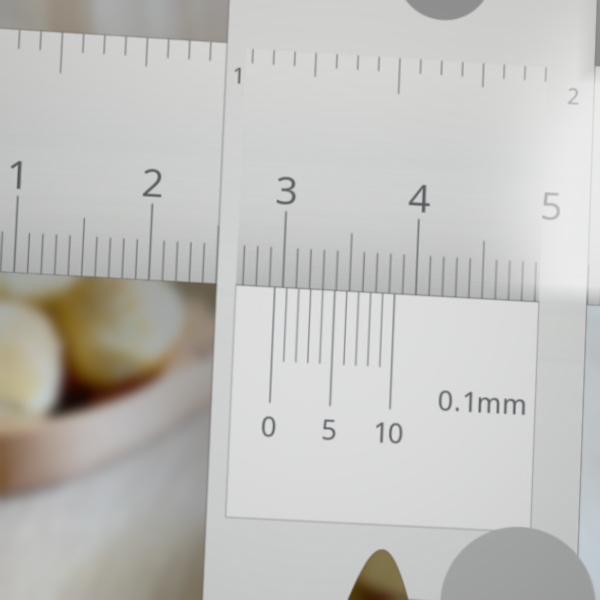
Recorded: value=29.4 unit=mm
